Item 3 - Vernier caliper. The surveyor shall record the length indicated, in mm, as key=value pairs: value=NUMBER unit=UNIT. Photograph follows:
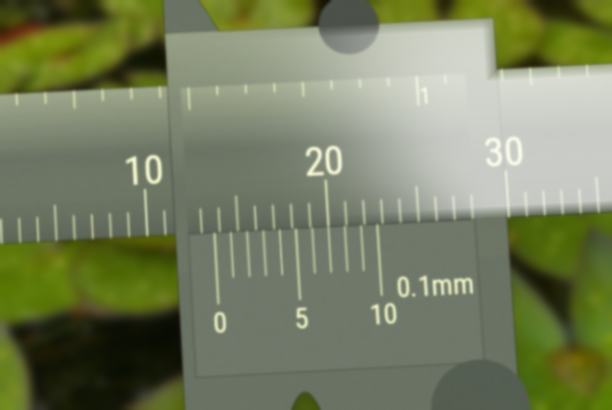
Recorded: value=13.7 unit=mm
